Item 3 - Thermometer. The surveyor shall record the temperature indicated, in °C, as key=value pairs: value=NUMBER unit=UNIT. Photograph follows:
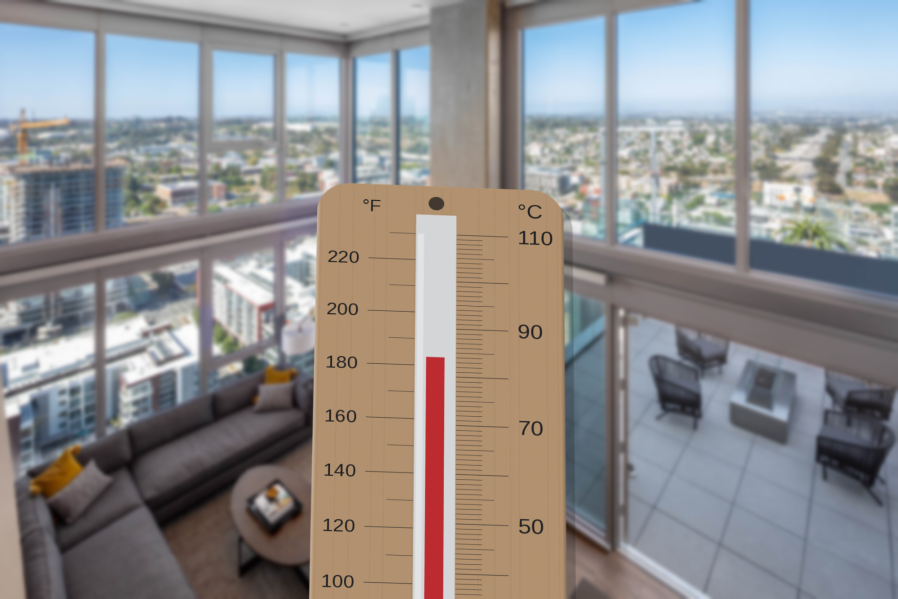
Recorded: value=84 unit=°C
